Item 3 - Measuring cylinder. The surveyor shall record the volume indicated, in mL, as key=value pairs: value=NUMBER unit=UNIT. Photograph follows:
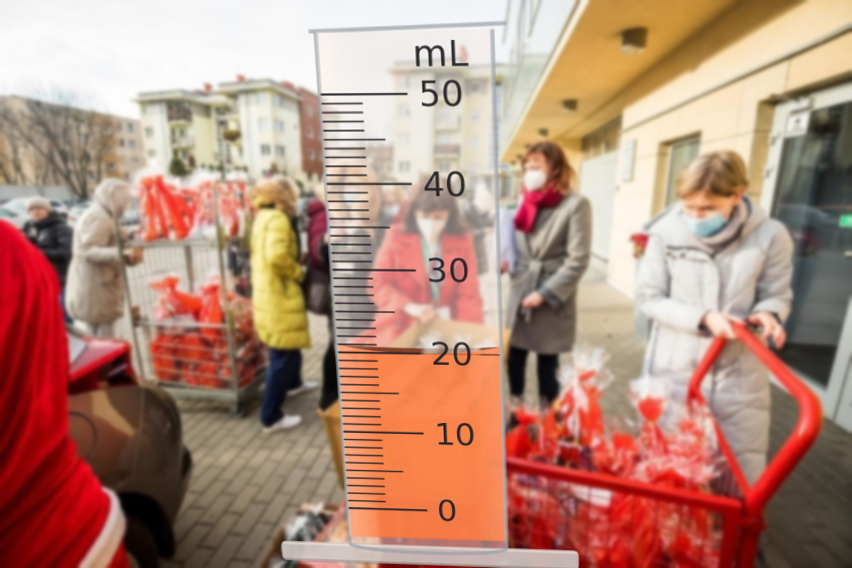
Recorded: value=20 unit=mL
